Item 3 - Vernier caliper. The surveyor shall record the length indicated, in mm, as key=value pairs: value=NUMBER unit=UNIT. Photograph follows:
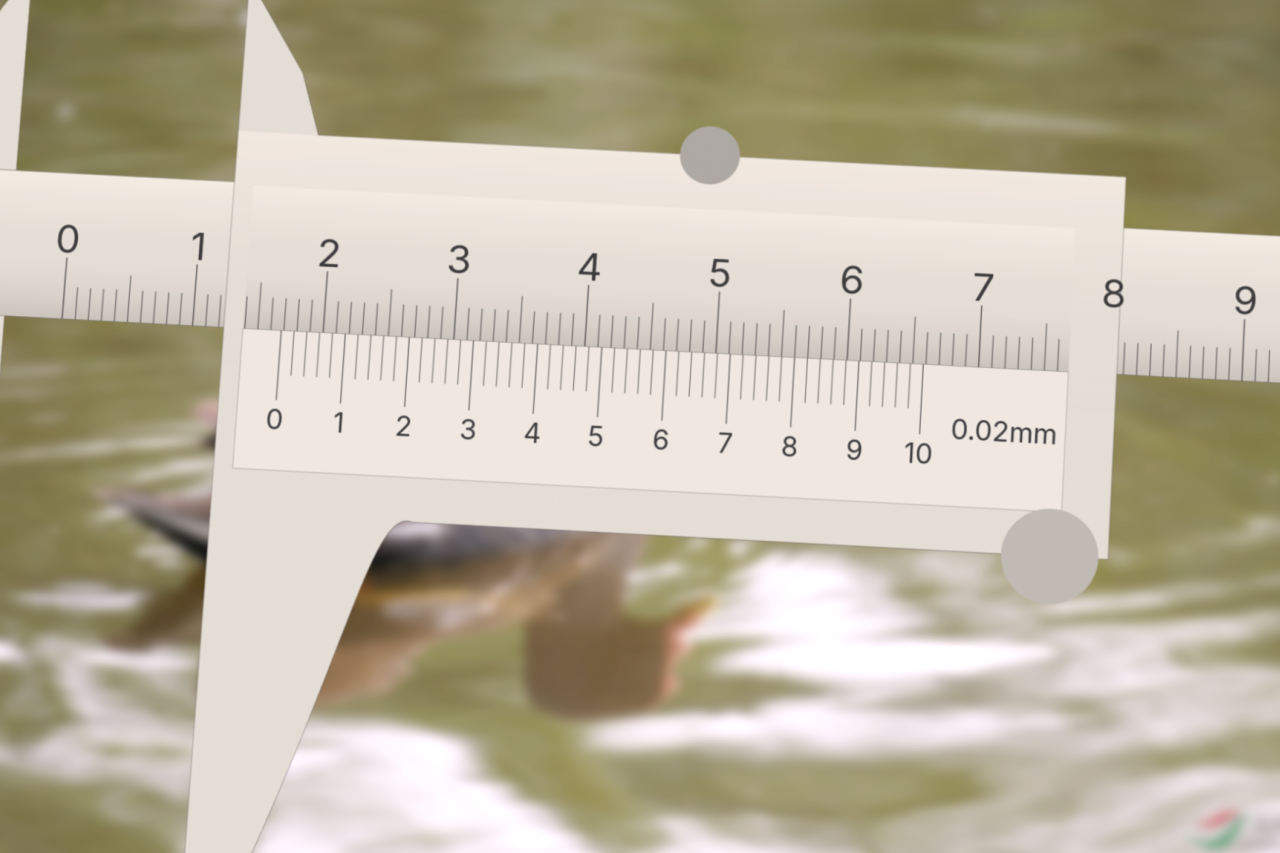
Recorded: value=16.8 unit=mm
